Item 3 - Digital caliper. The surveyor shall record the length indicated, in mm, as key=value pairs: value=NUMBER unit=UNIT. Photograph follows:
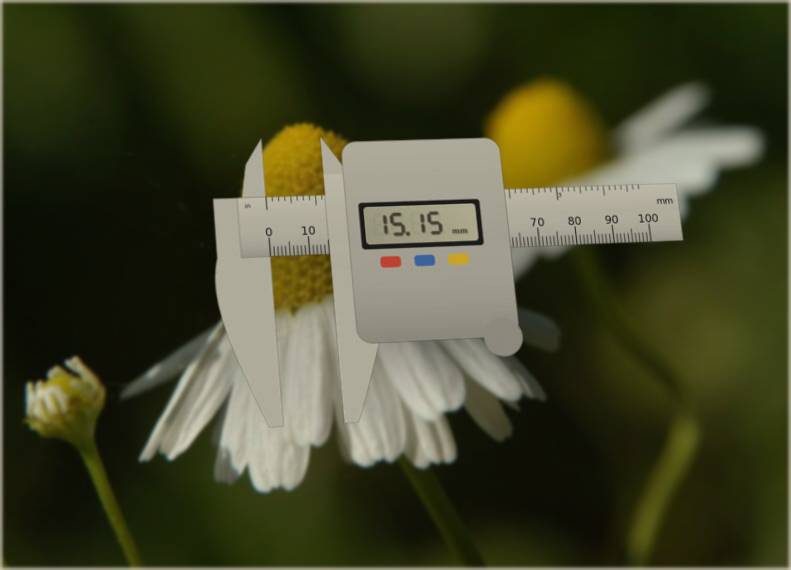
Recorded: value=15.15 unit=mm
